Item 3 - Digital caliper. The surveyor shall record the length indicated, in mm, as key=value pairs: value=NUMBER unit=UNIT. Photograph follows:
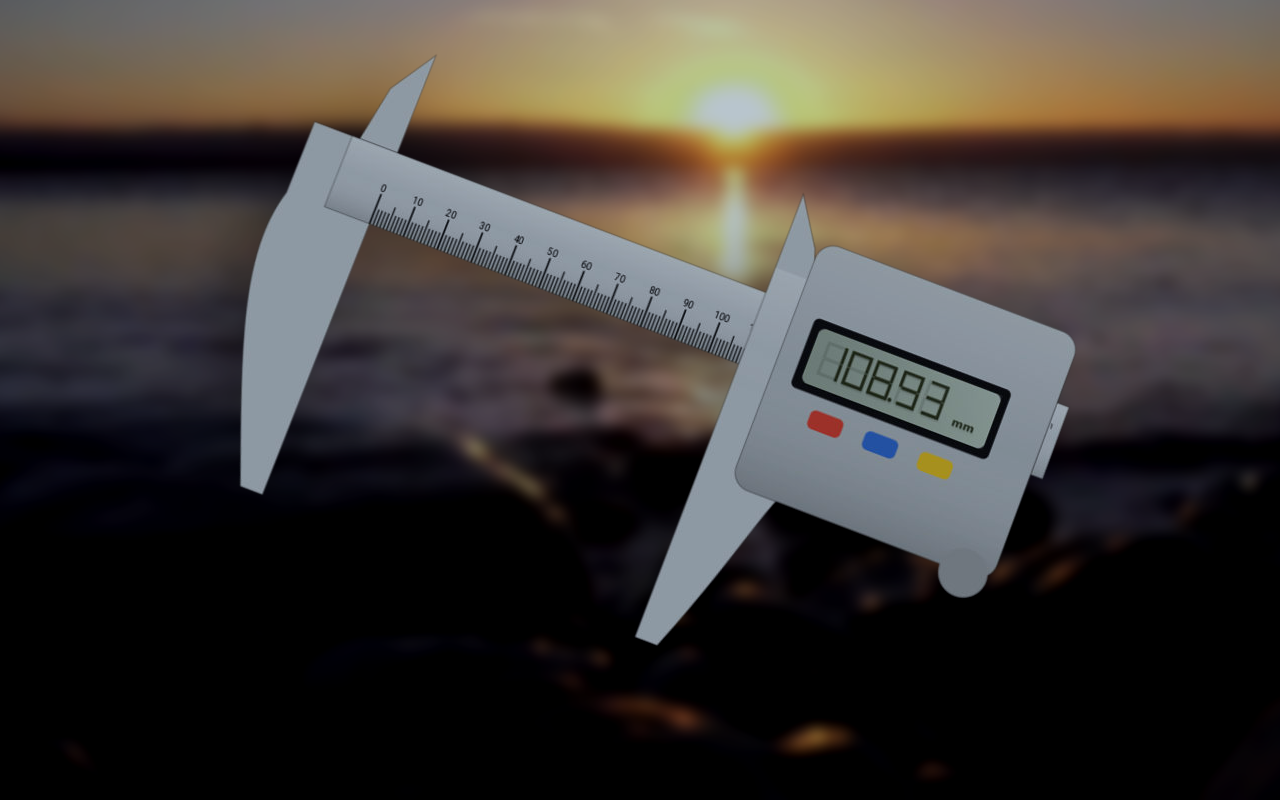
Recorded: value=108.93 unit=mm
